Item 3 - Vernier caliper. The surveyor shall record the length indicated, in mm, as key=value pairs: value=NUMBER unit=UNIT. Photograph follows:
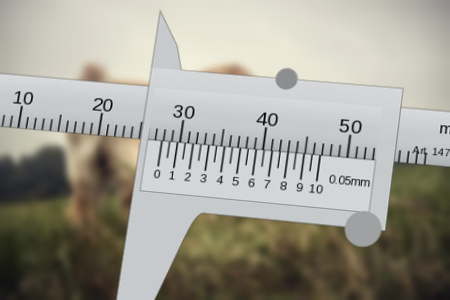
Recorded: value=27.8 unit=mm
